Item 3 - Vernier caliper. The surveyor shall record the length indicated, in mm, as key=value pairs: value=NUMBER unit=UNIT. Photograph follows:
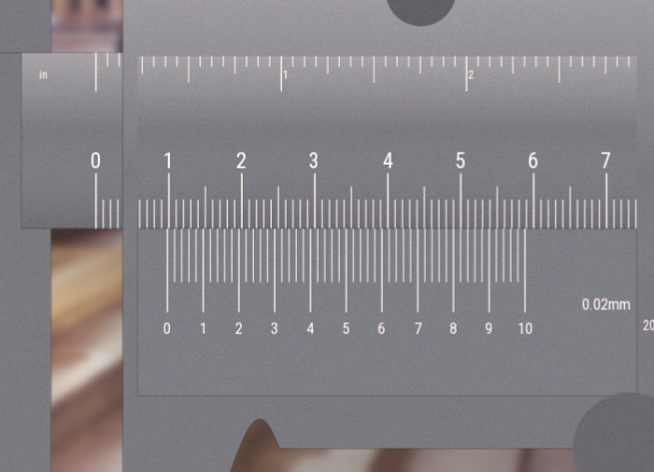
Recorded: value=9.8 unit=mm
